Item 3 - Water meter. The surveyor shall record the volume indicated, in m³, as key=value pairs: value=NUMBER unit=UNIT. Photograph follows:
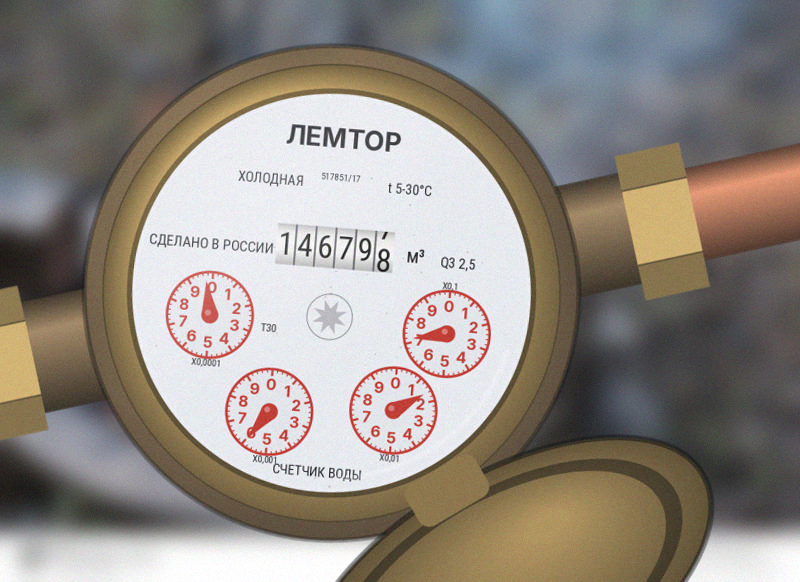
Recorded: value=146797.7159 unit=m³
